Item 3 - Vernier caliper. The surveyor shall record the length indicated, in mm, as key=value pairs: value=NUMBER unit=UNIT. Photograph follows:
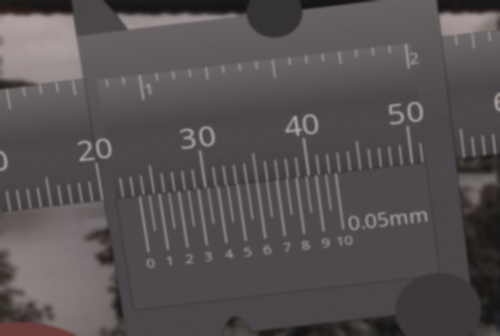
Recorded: value=23.6 unit=mm
